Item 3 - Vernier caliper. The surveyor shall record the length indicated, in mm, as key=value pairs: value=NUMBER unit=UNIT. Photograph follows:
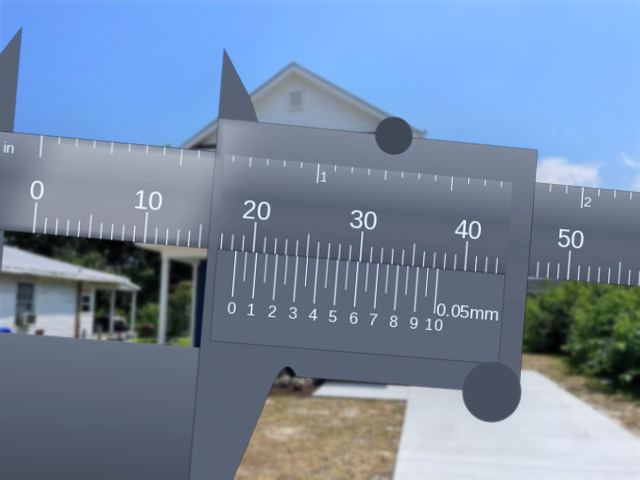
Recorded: value=18.4 unit=mm
